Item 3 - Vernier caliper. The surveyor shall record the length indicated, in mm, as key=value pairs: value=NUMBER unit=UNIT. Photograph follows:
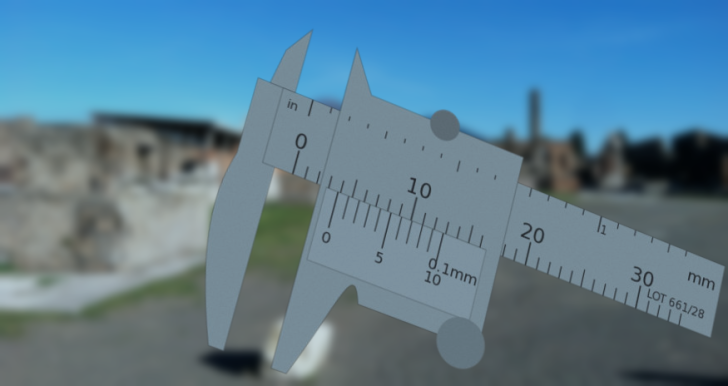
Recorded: value=3.8 unit=mm
